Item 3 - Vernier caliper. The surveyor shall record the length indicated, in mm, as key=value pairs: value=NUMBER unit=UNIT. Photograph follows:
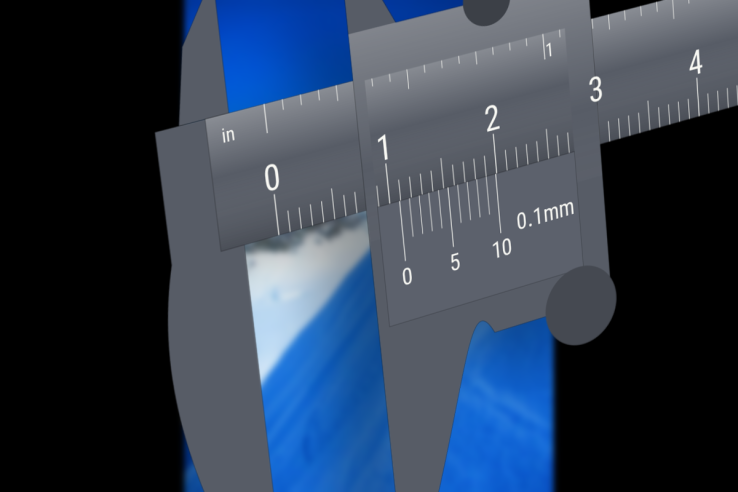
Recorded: value=10.9 unit=mm
